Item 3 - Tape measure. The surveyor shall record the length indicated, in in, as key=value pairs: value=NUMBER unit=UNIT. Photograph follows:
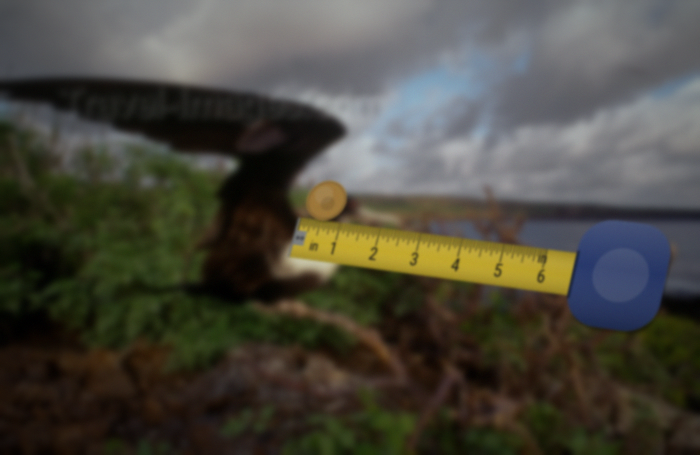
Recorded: value=1 unit=in
